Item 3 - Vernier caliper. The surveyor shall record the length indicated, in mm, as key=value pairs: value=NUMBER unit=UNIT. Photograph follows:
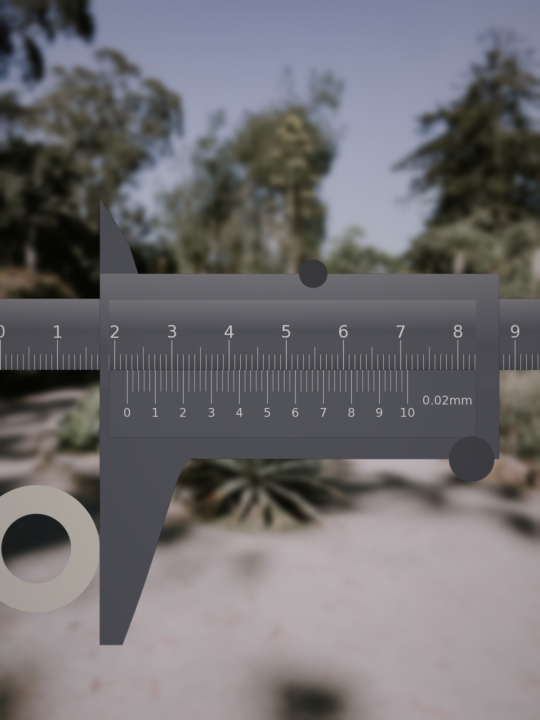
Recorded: value=22.2 unit=mm
